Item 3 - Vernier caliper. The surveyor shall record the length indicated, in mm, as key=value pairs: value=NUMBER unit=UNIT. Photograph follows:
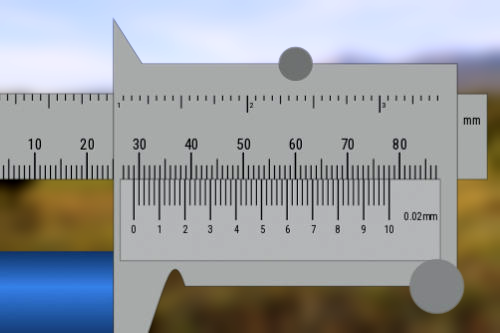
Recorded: value=29.0 unit=mm
